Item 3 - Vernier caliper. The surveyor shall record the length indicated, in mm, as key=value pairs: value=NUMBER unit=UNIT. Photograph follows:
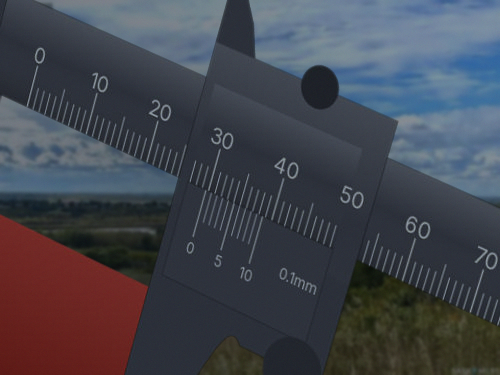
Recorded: value=29.6 unit=mm
